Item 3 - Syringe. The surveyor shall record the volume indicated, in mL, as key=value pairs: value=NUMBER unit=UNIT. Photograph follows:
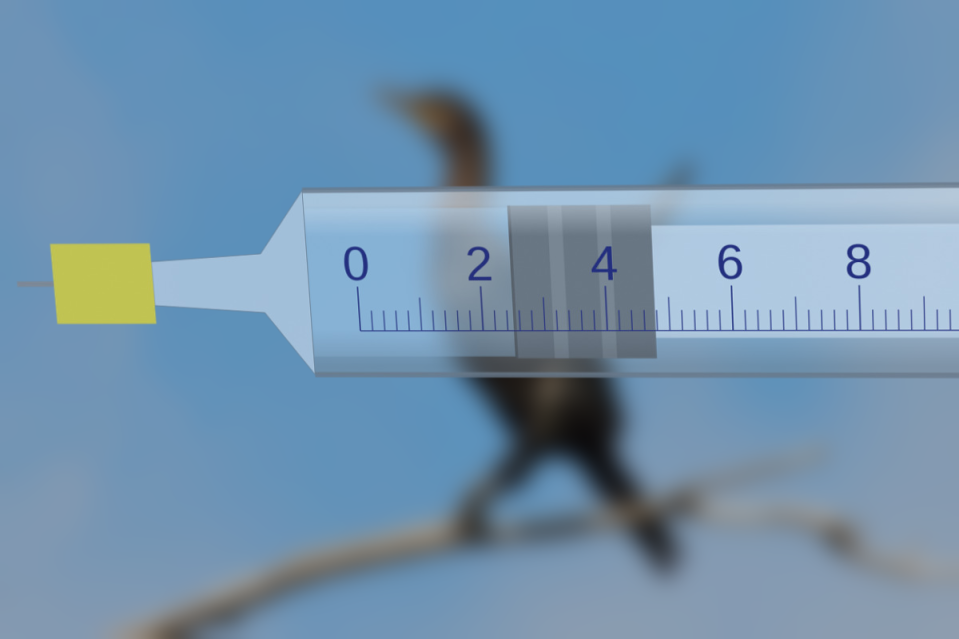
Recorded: value=2.5 unit=mL
